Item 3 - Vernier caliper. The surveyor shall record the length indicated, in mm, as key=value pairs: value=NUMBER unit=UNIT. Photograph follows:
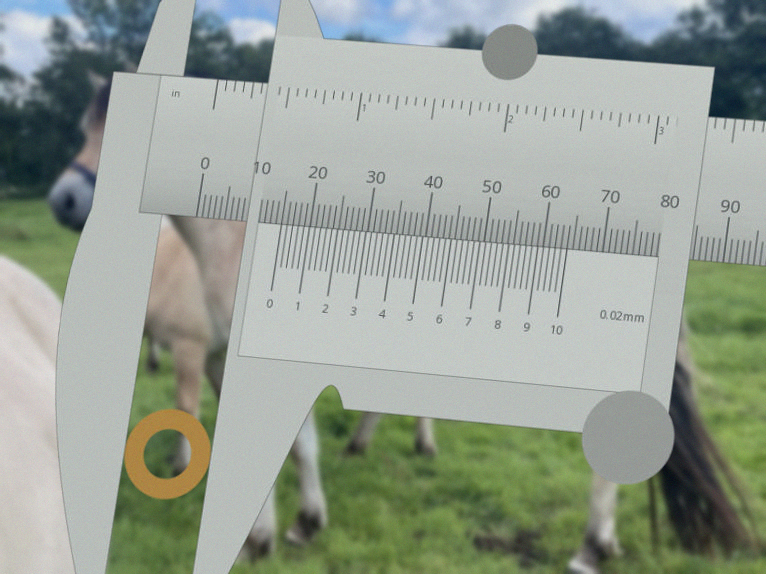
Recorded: value=15.0 unit=mm
